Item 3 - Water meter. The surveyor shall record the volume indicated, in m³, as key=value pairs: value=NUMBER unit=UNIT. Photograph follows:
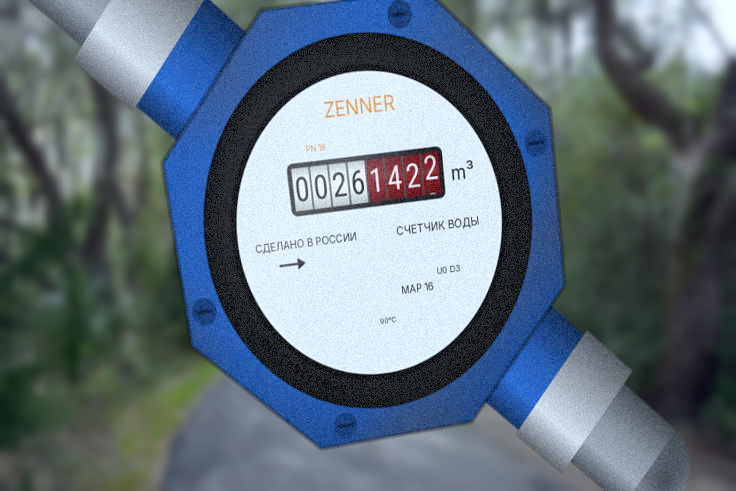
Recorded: value=26.1422 unit=m³
